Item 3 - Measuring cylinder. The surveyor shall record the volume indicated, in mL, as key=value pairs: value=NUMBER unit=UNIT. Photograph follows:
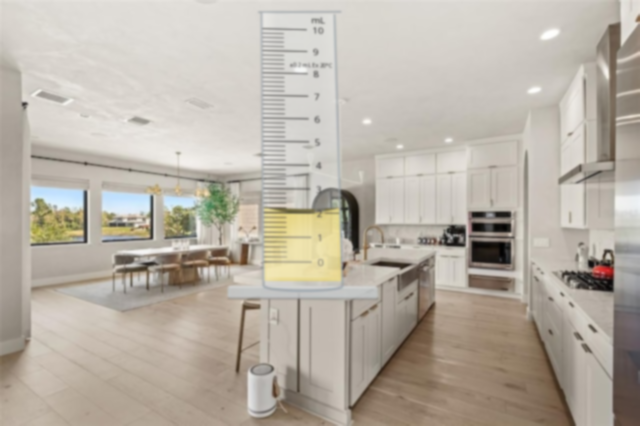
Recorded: value=2 unit=mL
